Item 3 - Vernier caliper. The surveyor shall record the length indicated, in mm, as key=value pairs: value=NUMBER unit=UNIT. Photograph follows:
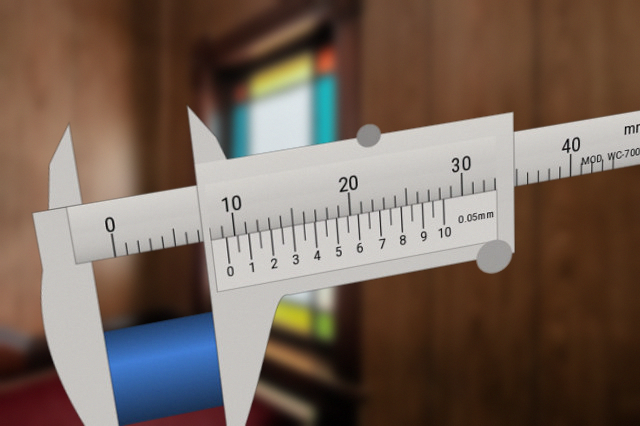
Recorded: value=9.3 unit=mm
